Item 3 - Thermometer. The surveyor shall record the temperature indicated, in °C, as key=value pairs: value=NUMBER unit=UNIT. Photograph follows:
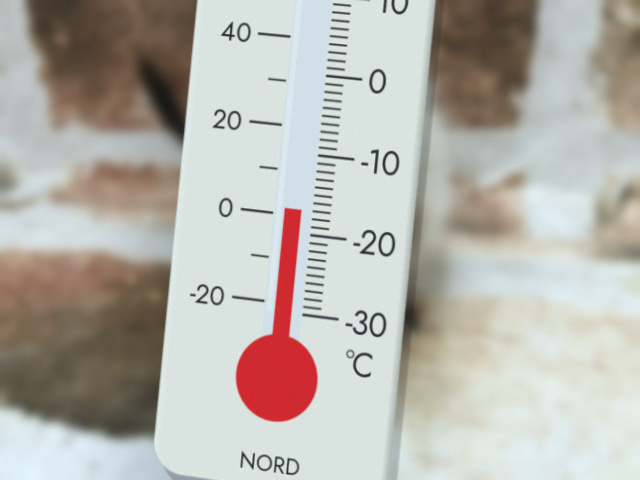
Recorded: value=-17 unit=°C
